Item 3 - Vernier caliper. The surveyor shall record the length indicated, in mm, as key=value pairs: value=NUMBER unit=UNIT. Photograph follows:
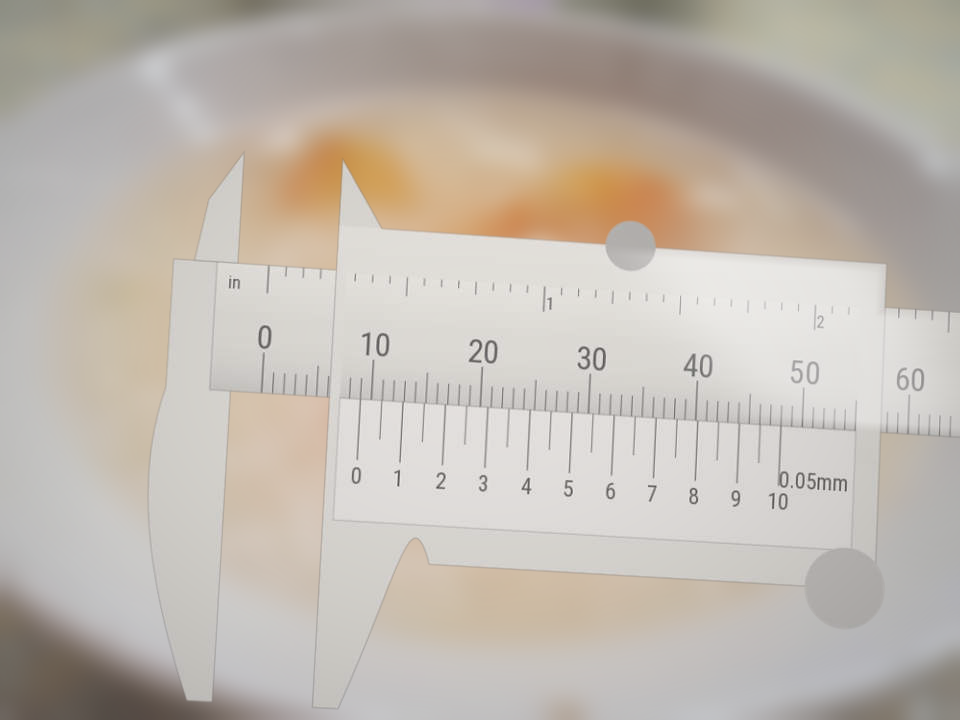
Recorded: value=9.0 unit=mm
